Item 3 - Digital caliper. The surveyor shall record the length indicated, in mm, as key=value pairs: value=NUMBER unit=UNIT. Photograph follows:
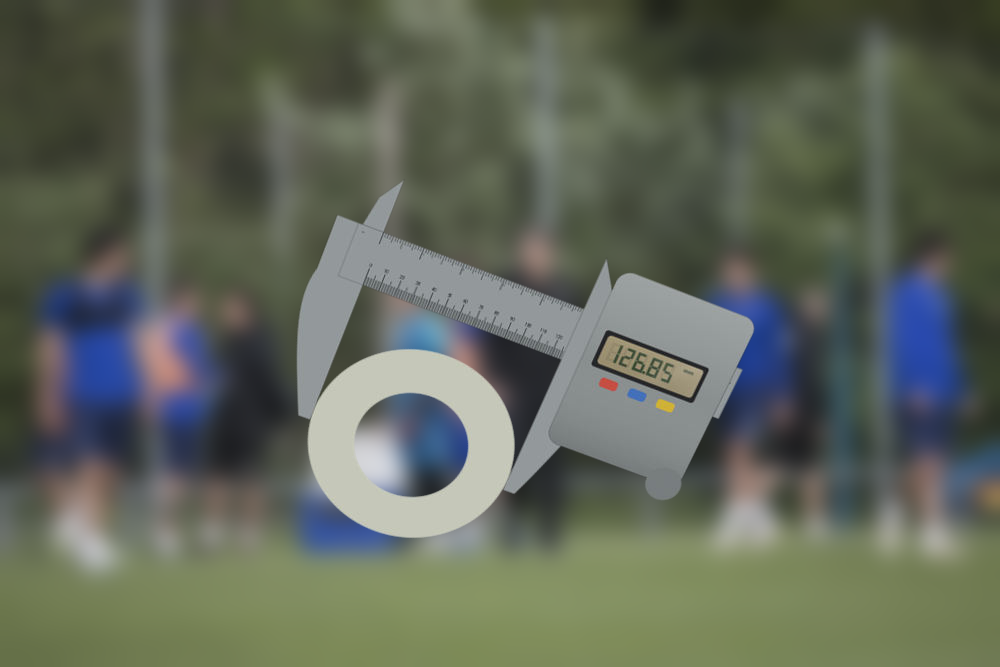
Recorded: value=126.85 unit=mm
